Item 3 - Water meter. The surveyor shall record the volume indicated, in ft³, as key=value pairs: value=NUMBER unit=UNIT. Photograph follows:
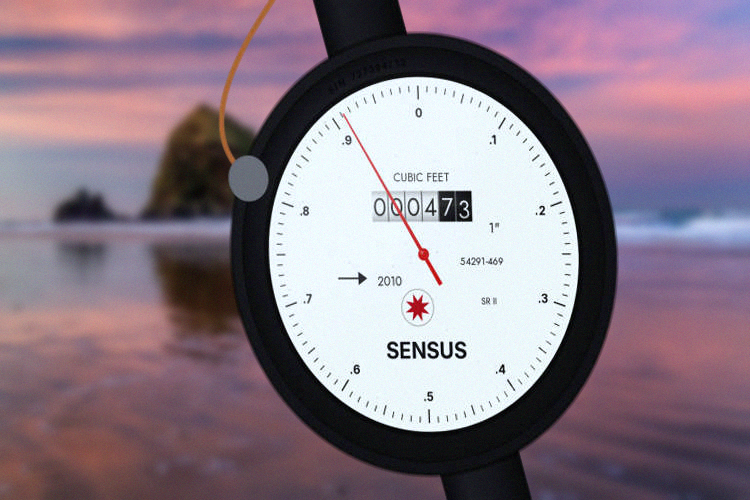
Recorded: value=472.91 unit=ft³
